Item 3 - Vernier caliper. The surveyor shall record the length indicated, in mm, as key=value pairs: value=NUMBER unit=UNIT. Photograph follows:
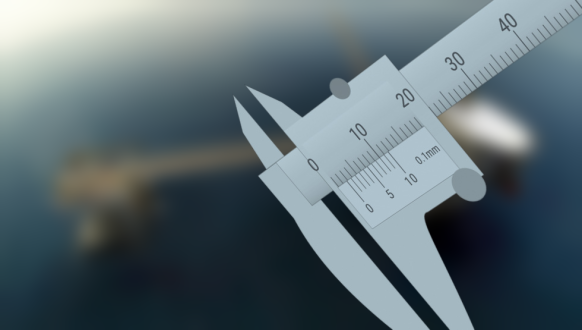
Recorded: value=2.8 unit=mm
